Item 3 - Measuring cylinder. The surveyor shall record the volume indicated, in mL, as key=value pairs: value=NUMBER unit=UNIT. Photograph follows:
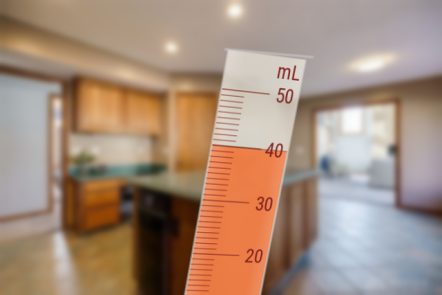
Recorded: value=40 unit=mL
